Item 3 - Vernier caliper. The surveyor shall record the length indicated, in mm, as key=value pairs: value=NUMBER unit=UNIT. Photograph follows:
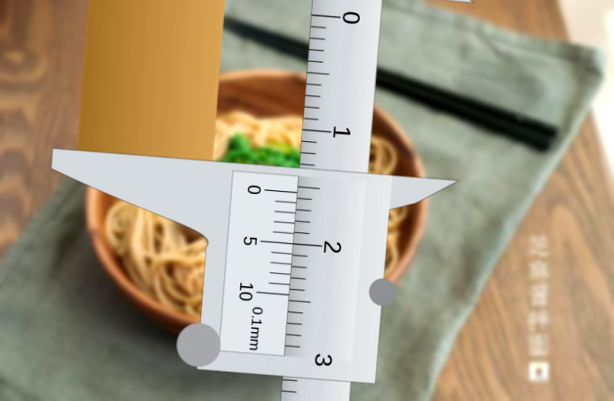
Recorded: value=15.5 unit=mm
